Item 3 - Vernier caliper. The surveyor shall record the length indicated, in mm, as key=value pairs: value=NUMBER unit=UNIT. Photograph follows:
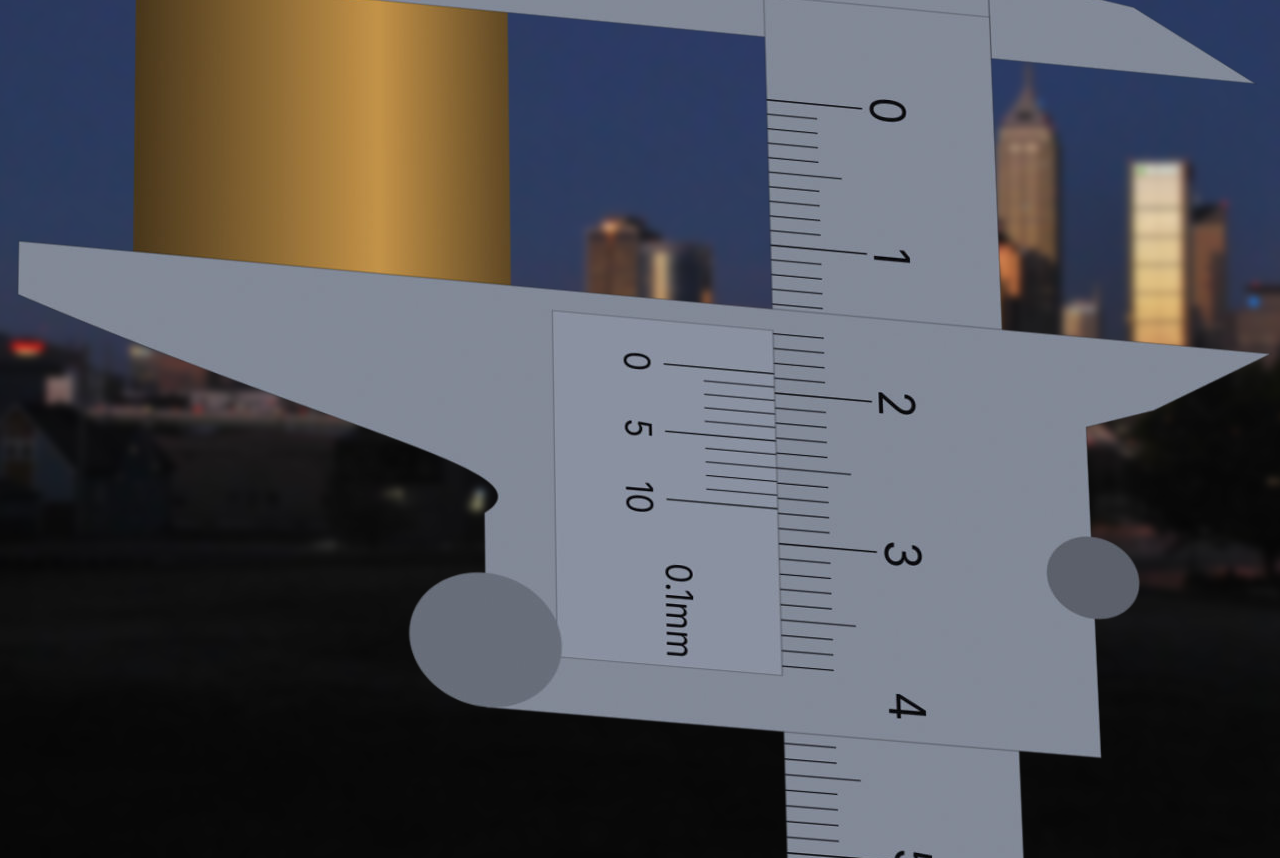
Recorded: value=18.7 unit=mm
